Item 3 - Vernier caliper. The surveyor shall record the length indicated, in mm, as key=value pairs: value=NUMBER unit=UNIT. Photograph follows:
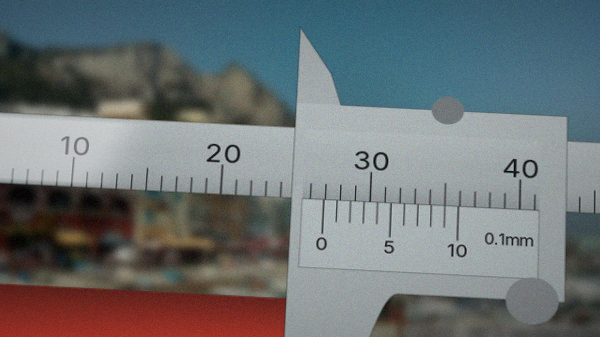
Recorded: value=26.9 unit=mm
